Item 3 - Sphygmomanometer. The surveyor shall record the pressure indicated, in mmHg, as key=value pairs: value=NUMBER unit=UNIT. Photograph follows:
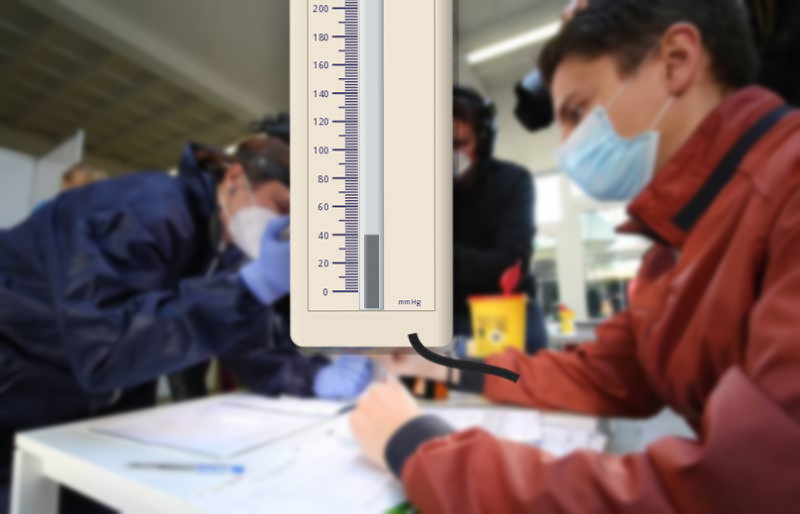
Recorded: value=40 unit=mmHg
